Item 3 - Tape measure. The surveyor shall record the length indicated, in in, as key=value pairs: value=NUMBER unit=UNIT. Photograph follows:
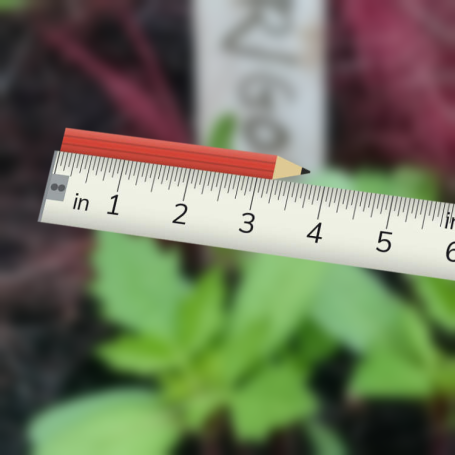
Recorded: value=3.75 unit=in
